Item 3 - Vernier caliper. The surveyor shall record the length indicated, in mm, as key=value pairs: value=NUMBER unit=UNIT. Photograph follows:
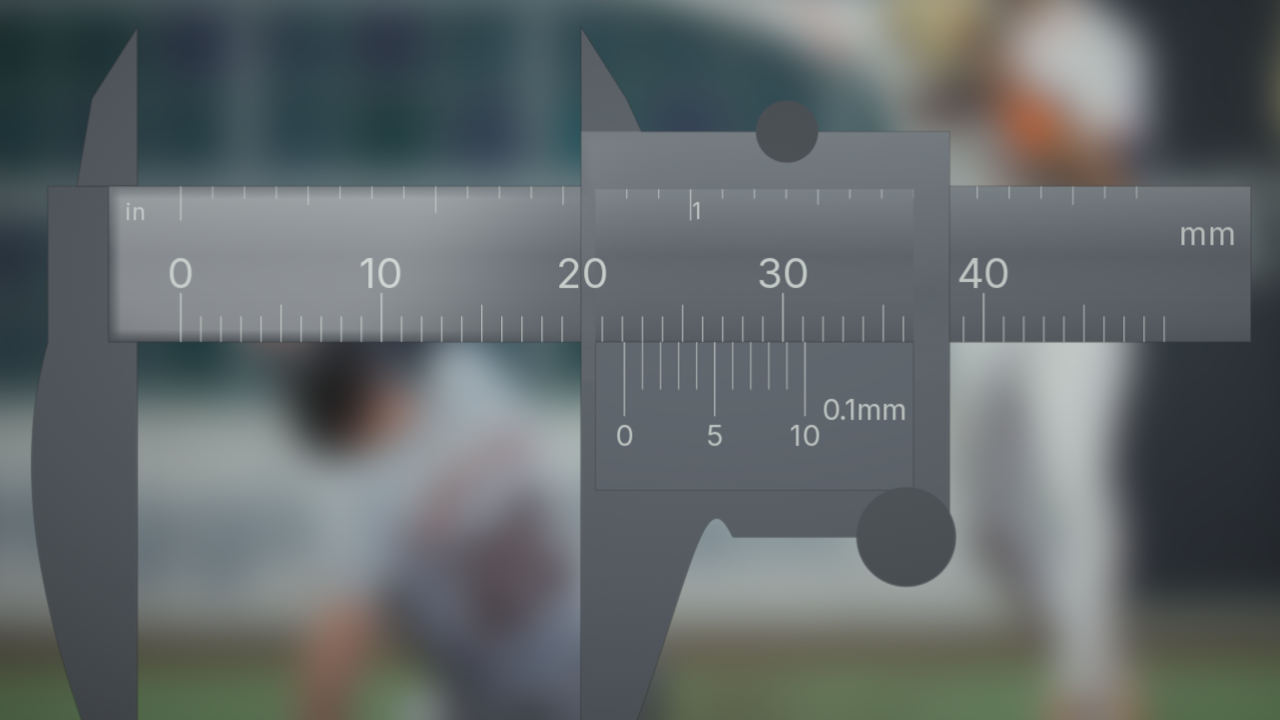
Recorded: value=22.1 unit=mm
